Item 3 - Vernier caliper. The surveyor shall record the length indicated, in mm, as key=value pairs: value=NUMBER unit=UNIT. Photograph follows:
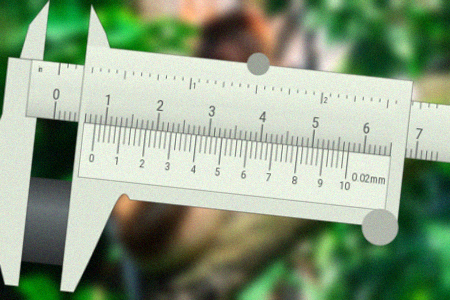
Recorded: value=8.0 unit=mm
